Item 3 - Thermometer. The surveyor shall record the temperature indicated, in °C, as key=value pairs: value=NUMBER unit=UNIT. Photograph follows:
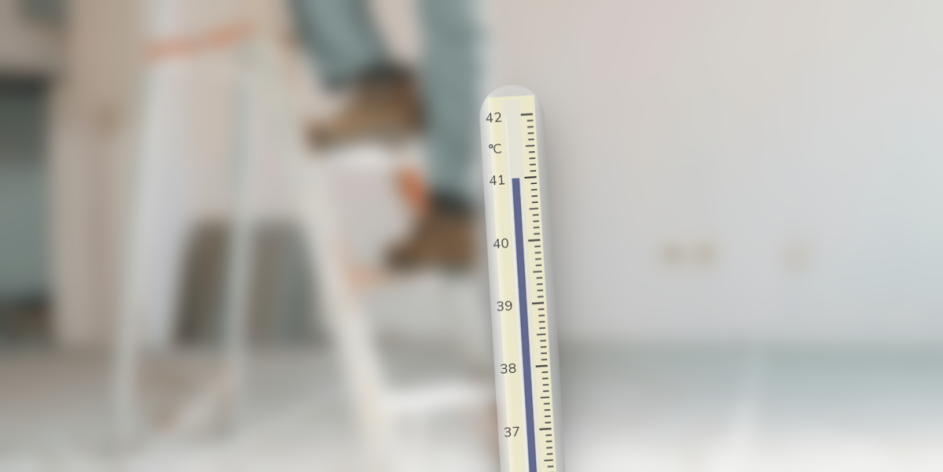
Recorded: value=41 unit=°C
